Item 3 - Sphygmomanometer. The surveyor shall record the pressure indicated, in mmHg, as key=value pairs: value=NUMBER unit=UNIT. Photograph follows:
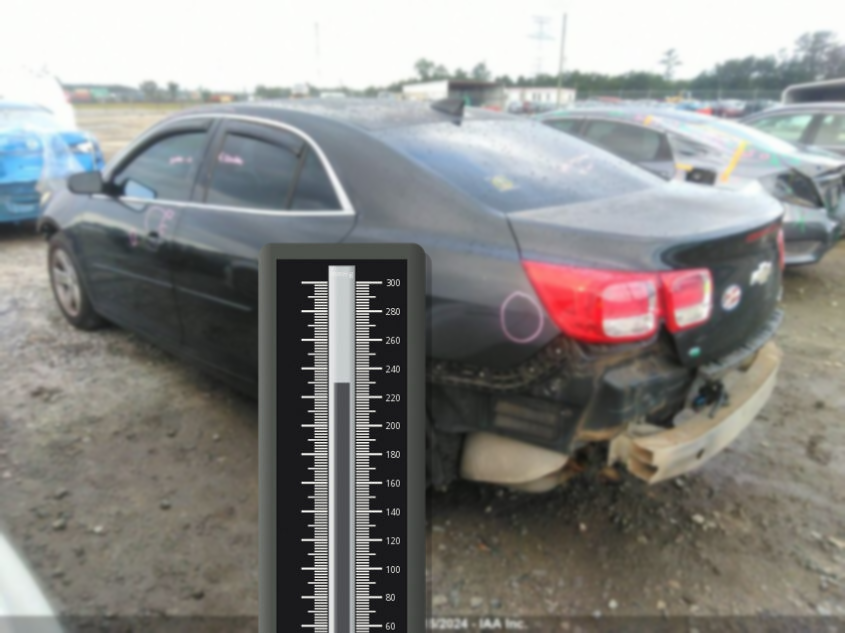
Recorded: value=230 unit=mmHg
